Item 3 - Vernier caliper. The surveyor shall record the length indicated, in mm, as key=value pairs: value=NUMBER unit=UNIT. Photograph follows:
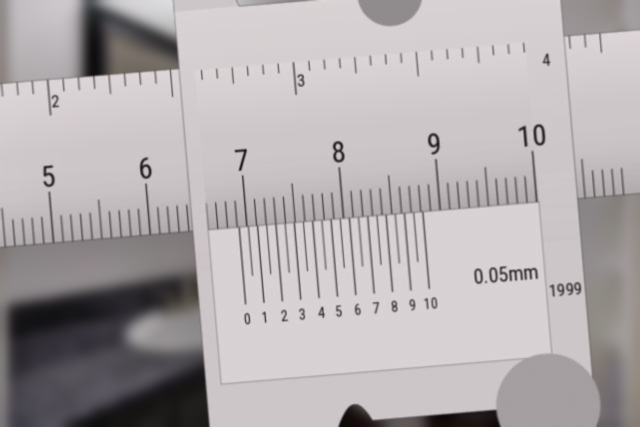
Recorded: value=69.2 unit=mm
